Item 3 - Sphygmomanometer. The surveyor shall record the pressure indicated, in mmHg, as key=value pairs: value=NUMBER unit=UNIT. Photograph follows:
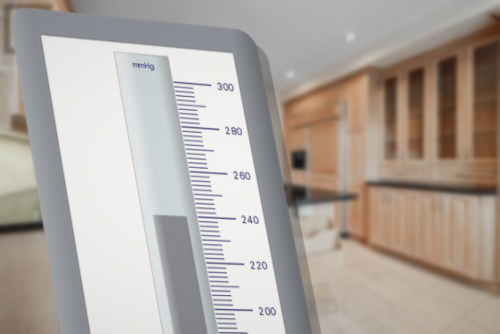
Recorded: value=240 unit=mmHg
